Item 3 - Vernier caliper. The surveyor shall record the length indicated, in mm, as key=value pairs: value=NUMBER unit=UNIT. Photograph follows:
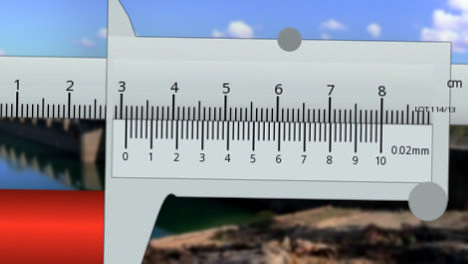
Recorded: value=31.0 unit=mm
